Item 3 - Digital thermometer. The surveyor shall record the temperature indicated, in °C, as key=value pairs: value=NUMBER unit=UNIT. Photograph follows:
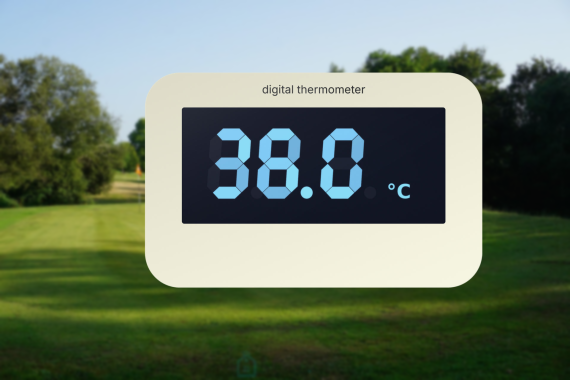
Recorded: value=38.0 unit=°C
